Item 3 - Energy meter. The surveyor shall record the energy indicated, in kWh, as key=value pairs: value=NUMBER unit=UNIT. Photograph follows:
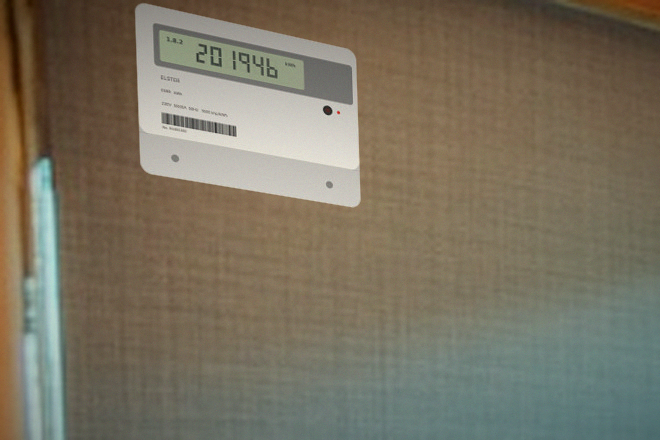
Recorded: value=201946 unit=kWh
